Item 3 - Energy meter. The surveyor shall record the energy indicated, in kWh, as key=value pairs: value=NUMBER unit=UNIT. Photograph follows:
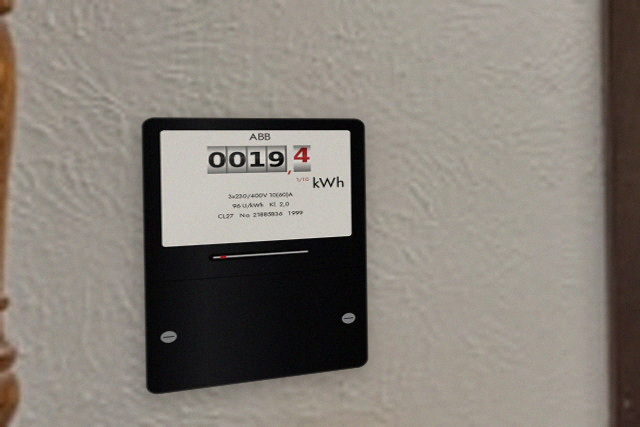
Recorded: value=19.4 unit=kWh
